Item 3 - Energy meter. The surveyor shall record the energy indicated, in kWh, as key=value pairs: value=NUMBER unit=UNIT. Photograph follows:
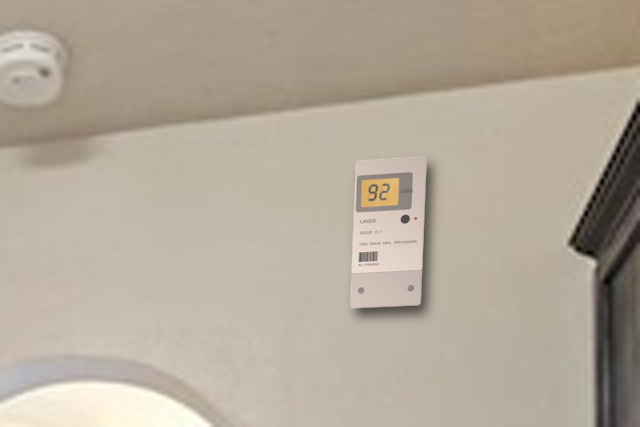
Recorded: value=92 unit=kWh
